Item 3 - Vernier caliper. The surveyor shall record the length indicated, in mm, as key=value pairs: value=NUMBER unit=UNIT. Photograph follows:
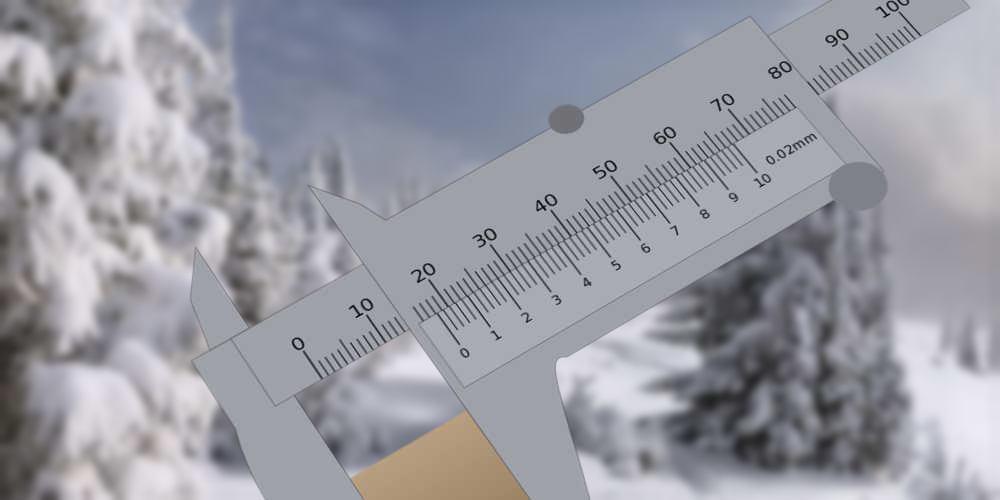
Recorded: value=18.2 unit=mm
